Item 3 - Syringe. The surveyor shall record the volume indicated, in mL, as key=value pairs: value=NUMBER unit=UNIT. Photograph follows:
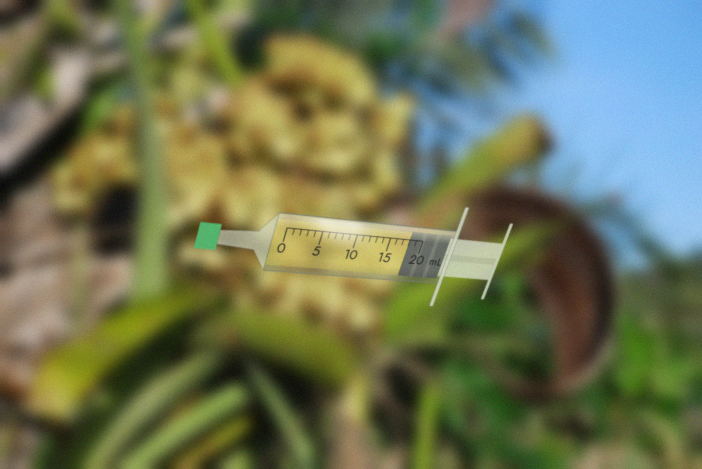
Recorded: value=18 unit=mL
